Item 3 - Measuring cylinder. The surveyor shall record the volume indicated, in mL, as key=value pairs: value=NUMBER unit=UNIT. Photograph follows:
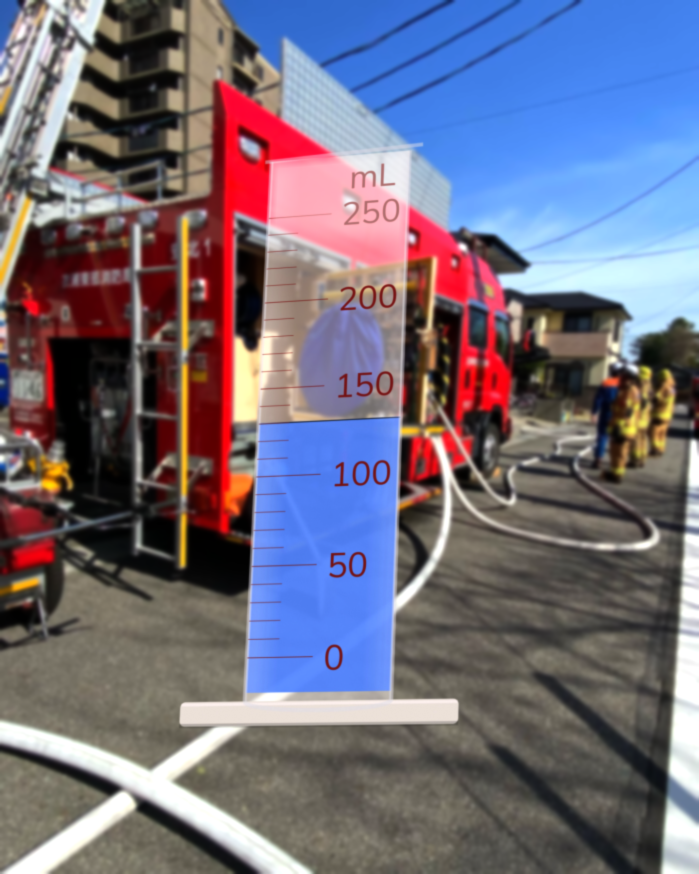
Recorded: value=130 unit=mL
